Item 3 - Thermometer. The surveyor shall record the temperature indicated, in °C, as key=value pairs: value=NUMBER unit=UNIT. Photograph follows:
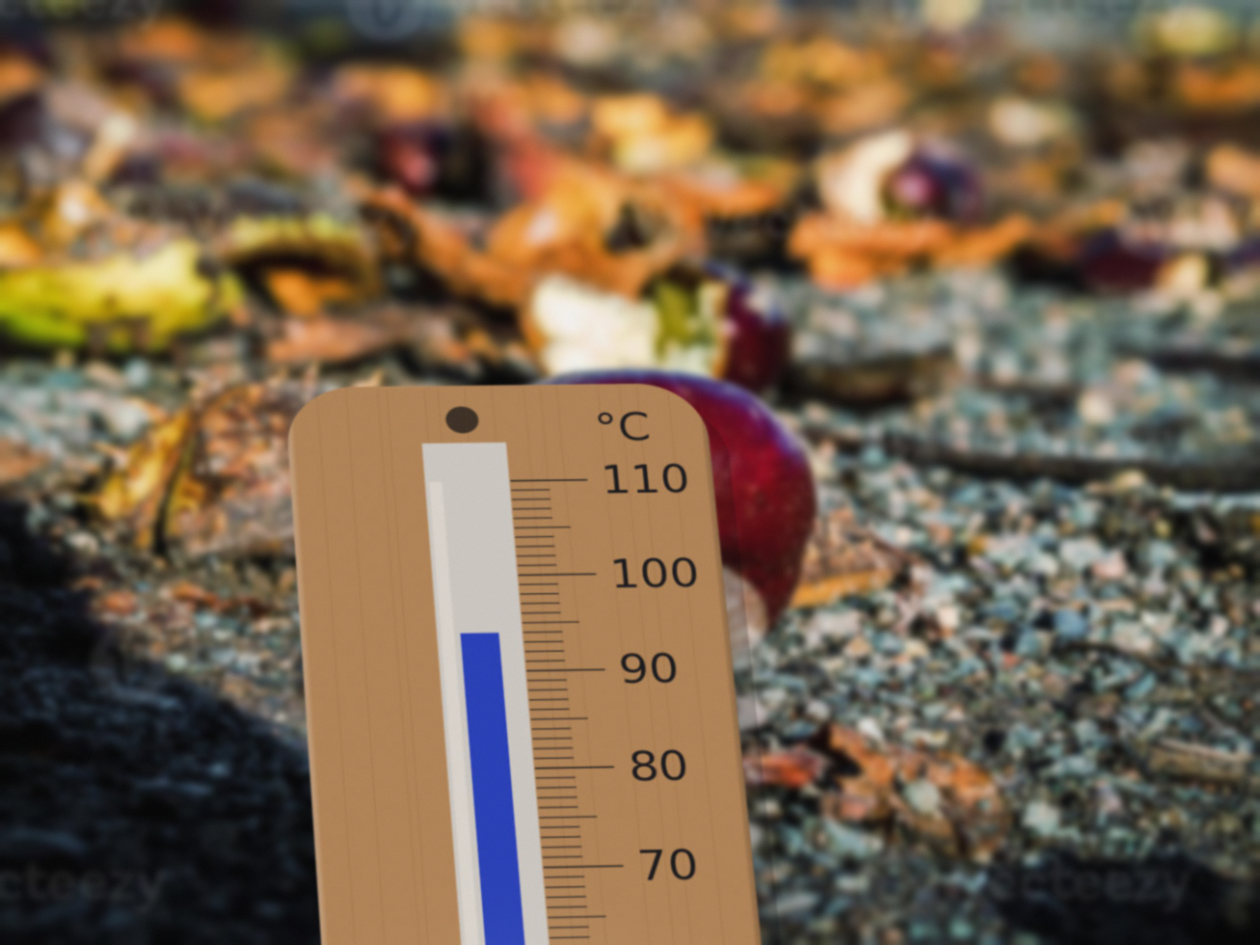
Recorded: value=94 unit=°C
